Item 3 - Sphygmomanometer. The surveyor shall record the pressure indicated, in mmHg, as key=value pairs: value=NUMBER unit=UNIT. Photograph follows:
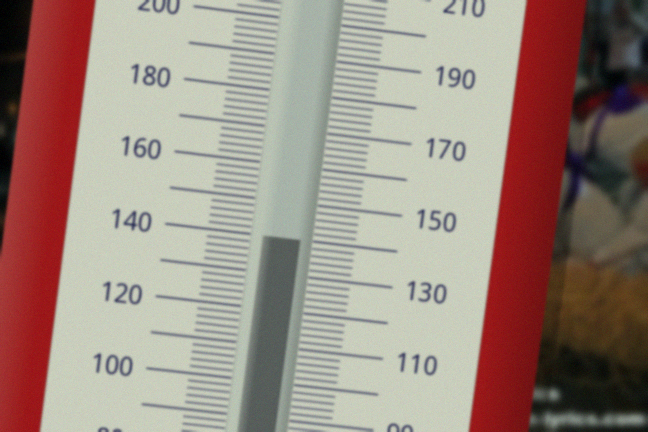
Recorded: value=140 unit=mmHg
